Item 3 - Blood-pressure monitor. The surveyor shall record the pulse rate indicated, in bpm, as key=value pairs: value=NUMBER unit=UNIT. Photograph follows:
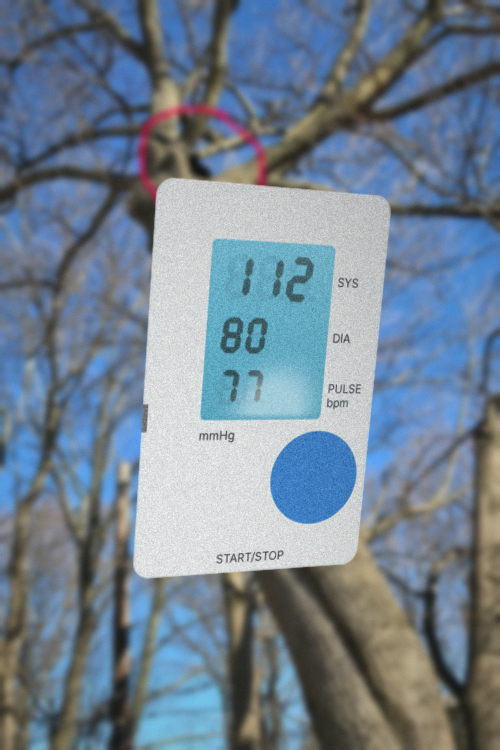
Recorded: value=77 unit=bpm
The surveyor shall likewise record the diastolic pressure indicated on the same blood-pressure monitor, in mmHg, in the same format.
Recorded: value=80 unit=mmHg
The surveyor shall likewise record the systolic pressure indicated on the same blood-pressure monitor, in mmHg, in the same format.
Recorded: value=112 unit=mmHg
